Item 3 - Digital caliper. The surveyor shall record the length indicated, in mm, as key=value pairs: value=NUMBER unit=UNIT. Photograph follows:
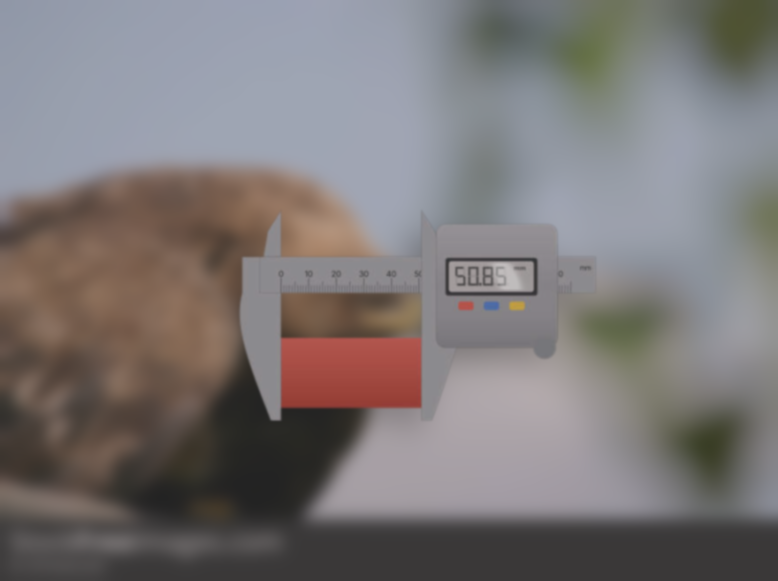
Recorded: value=50.85 unit=mm
